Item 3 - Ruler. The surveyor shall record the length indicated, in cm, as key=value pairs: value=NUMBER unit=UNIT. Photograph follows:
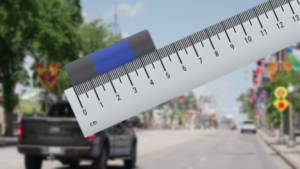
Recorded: value=5 unit=cm
